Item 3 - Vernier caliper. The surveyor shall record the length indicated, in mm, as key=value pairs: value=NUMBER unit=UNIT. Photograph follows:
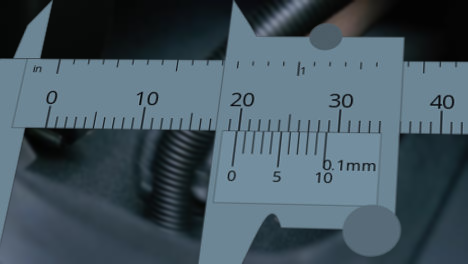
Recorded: value=19.8 unit=mm
